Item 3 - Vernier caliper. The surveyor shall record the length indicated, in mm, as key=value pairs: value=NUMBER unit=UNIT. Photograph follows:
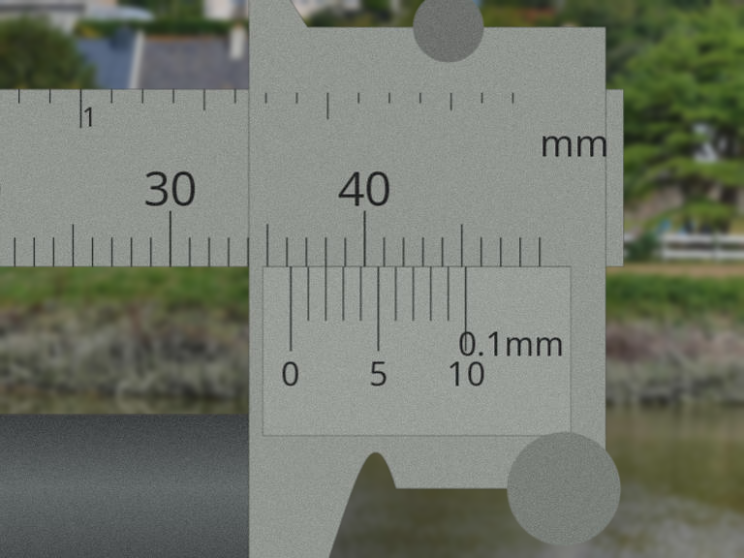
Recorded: value=36.2 unit=mm
